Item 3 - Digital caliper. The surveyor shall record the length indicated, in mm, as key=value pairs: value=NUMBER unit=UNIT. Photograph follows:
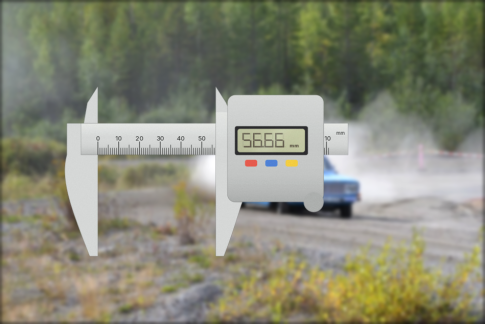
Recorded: value=56.66 unit=mm
